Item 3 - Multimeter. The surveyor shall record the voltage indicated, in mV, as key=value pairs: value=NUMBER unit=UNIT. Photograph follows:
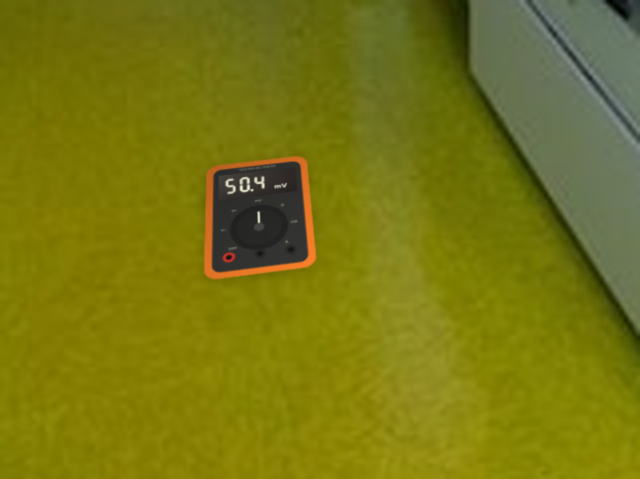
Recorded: value=50.4 unit=mV
